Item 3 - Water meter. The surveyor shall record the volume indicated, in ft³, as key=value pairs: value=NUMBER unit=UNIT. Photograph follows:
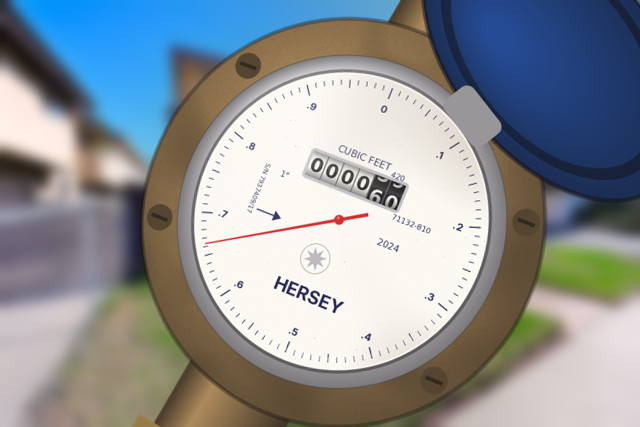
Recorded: value=59.66 unit=ft³
